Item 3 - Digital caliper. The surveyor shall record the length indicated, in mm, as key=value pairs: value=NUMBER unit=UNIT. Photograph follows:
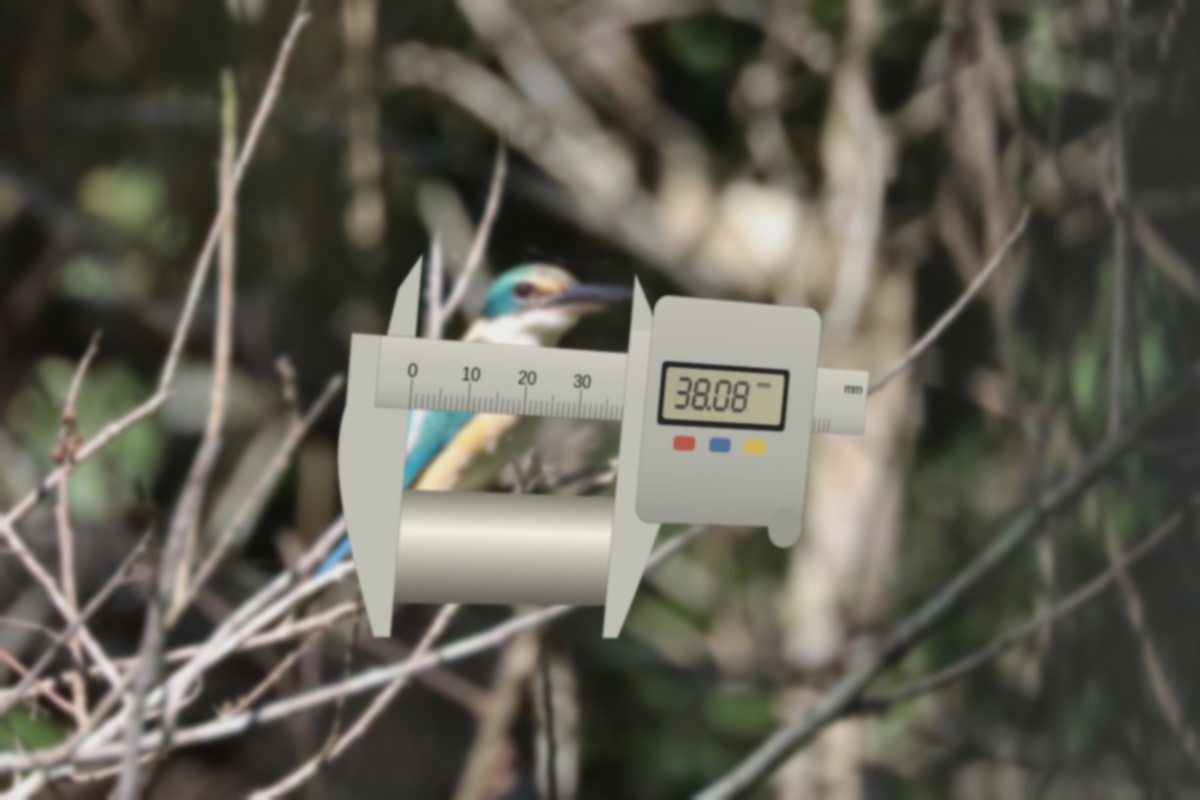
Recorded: value=38.08 unit=mm
